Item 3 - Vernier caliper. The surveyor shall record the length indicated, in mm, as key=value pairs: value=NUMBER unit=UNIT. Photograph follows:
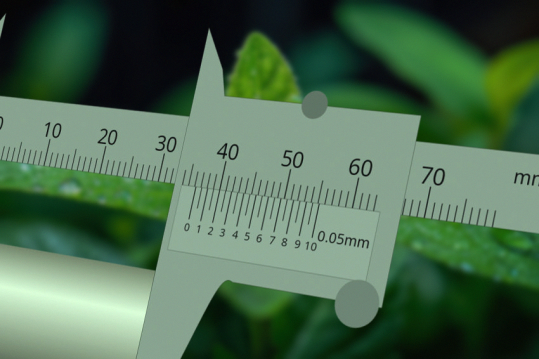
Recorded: value=36.2 unit=mm
